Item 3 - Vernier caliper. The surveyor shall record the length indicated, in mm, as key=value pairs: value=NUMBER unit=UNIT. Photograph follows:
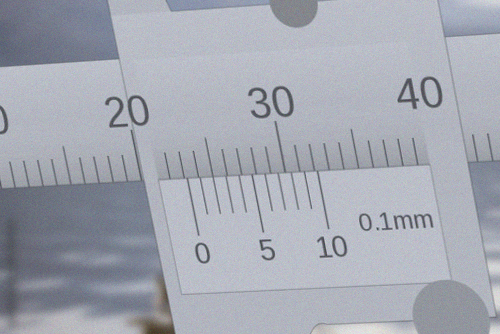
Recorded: value=23.2 unit=mm
